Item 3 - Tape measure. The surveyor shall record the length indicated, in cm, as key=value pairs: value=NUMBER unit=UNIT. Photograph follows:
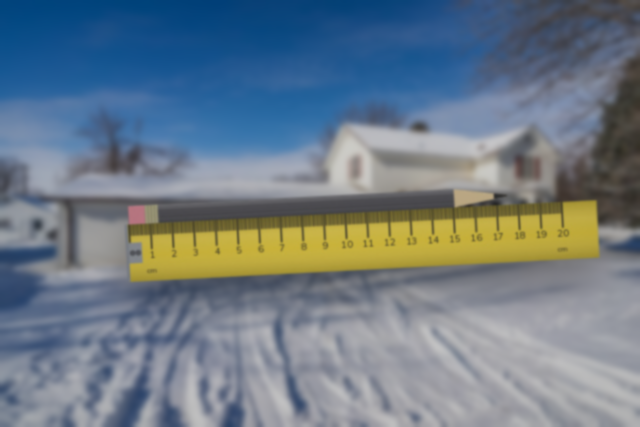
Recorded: value=17.5 unit=cm
